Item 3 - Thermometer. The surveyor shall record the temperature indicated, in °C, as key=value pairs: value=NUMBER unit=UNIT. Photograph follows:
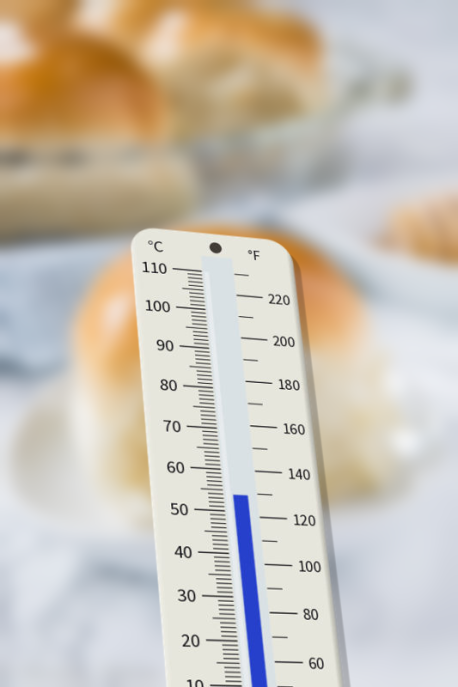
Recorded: value=54 unit=°C
